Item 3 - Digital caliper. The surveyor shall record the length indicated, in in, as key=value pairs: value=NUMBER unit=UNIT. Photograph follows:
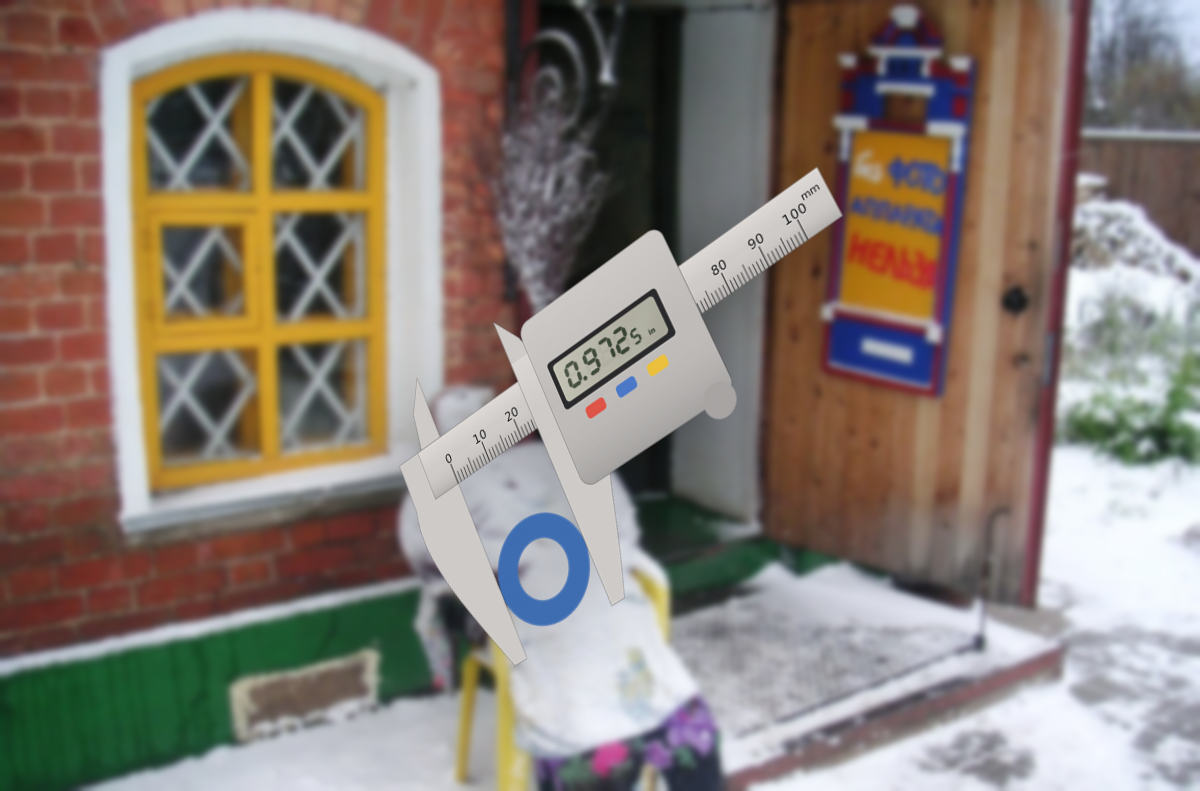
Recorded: value=0.9725 unit=in
